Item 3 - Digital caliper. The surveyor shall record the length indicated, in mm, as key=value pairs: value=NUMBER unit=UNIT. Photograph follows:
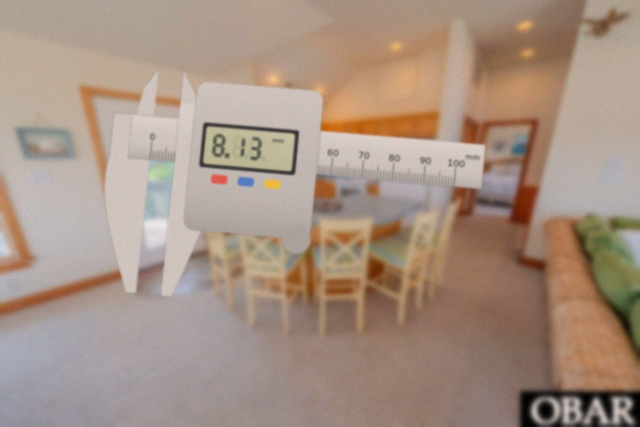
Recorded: value=8.13 unit=mm
